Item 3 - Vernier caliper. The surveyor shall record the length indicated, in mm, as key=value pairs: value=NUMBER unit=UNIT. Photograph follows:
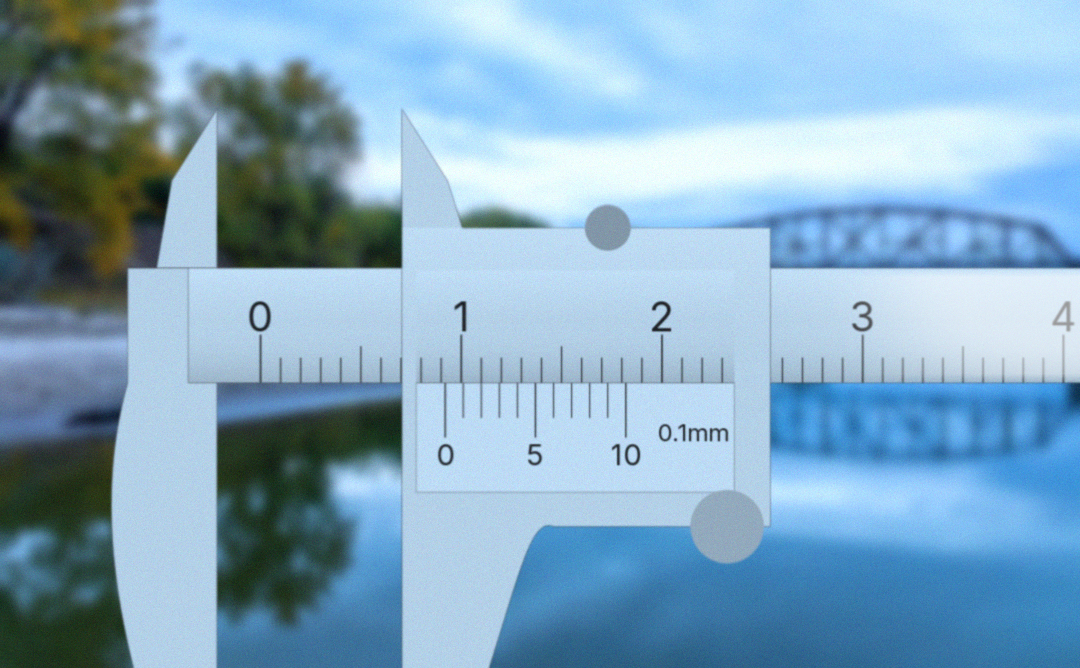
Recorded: value=9.2 unit=mm
